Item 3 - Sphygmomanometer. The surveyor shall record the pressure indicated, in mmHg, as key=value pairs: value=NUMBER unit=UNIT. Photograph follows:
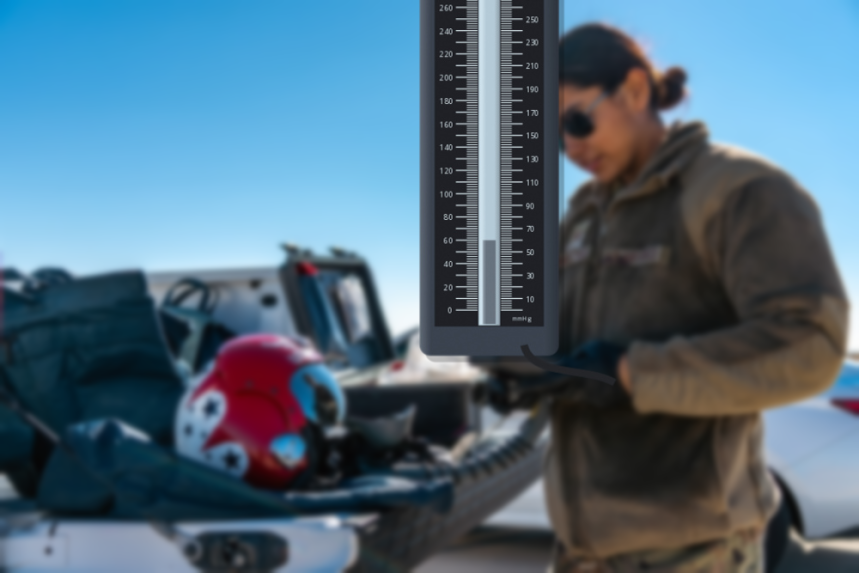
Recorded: value=60 unit=mmHg
